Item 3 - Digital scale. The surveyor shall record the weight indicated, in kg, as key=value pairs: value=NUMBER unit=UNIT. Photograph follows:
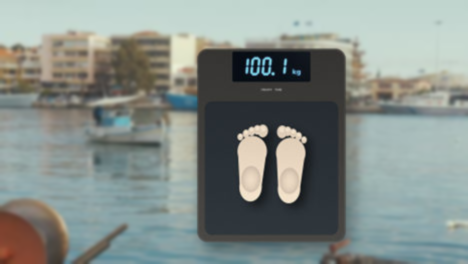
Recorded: value=100.1 unit=kg
